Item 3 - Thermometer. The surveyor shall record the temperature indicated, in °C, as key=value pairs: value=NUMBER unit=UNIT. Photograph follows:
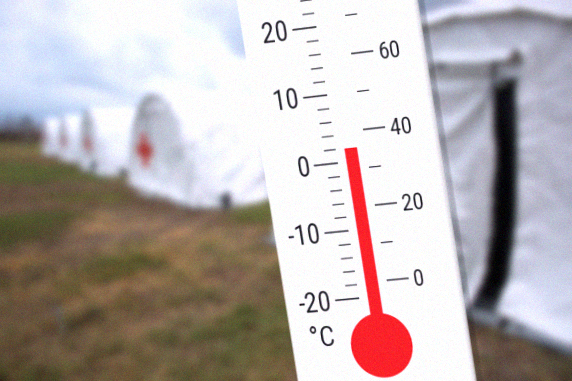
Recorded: value=2 unit=°C
